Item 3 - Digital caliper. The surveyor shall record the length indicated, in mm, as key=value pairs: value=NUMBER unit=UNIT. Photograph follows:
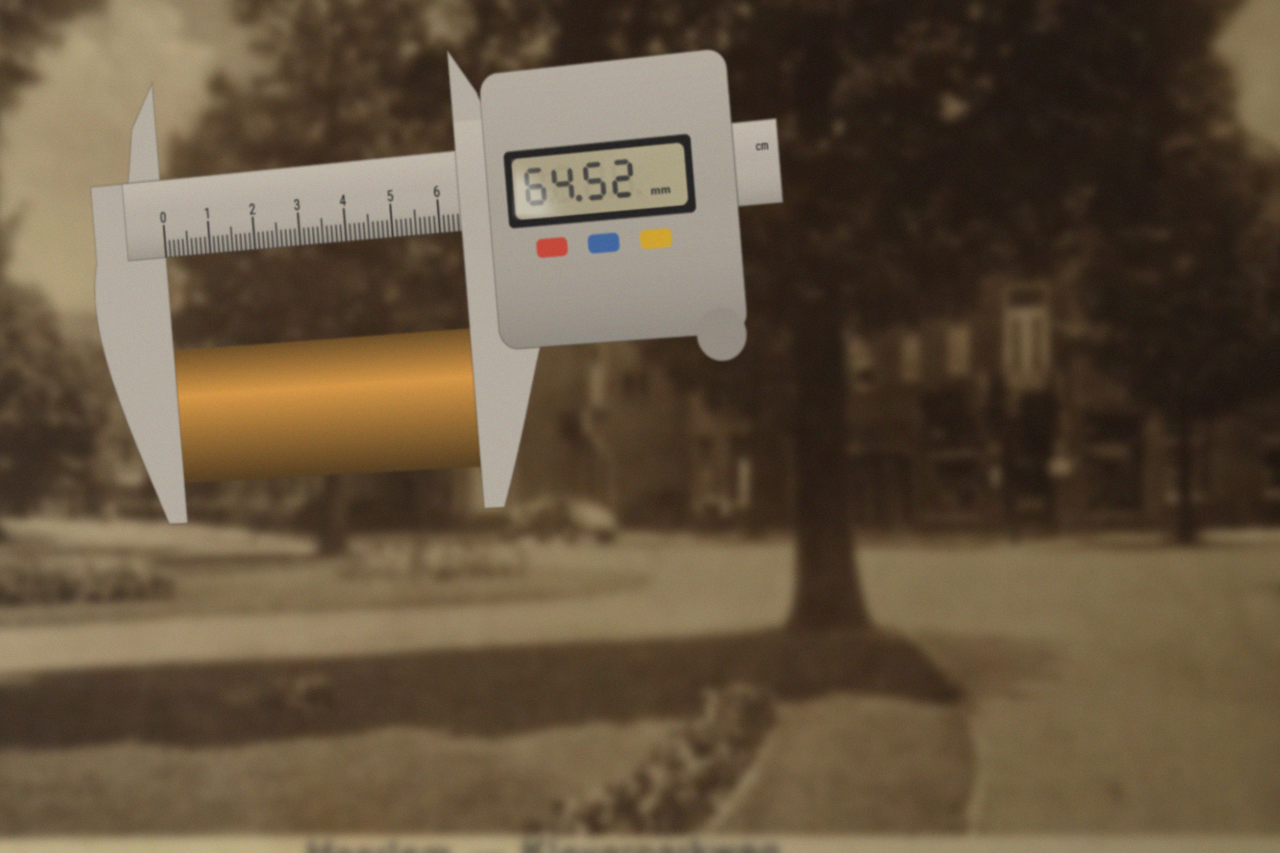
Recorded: value=64.52 unit=mm
